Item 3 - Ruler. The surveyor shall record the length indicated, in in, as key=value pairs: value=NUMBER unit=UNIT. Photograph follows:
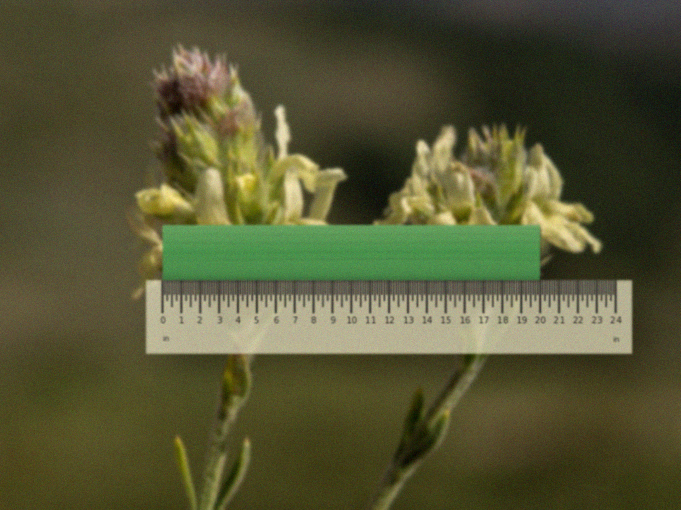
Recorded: value=20 unit=in
